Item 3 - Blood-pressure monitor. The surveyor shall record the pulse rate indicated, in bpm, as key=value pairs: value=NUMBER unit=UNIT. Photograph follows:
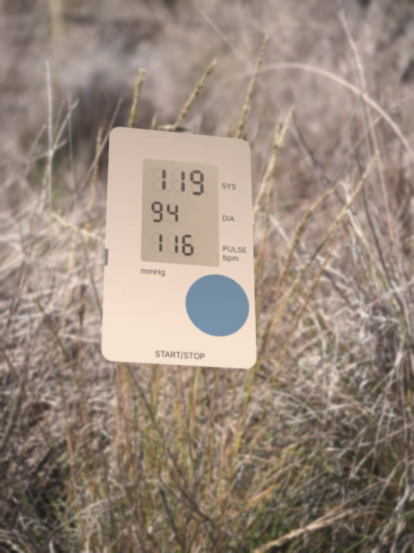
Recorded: value=116 unit=bpm
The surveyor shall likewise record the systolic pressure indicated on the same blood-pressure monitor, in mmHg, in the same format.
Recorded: value=119 unit=mmHg
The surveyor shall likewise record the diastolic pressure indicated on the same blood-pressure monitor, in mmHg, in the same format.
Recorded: value=94 unit=mmHg
